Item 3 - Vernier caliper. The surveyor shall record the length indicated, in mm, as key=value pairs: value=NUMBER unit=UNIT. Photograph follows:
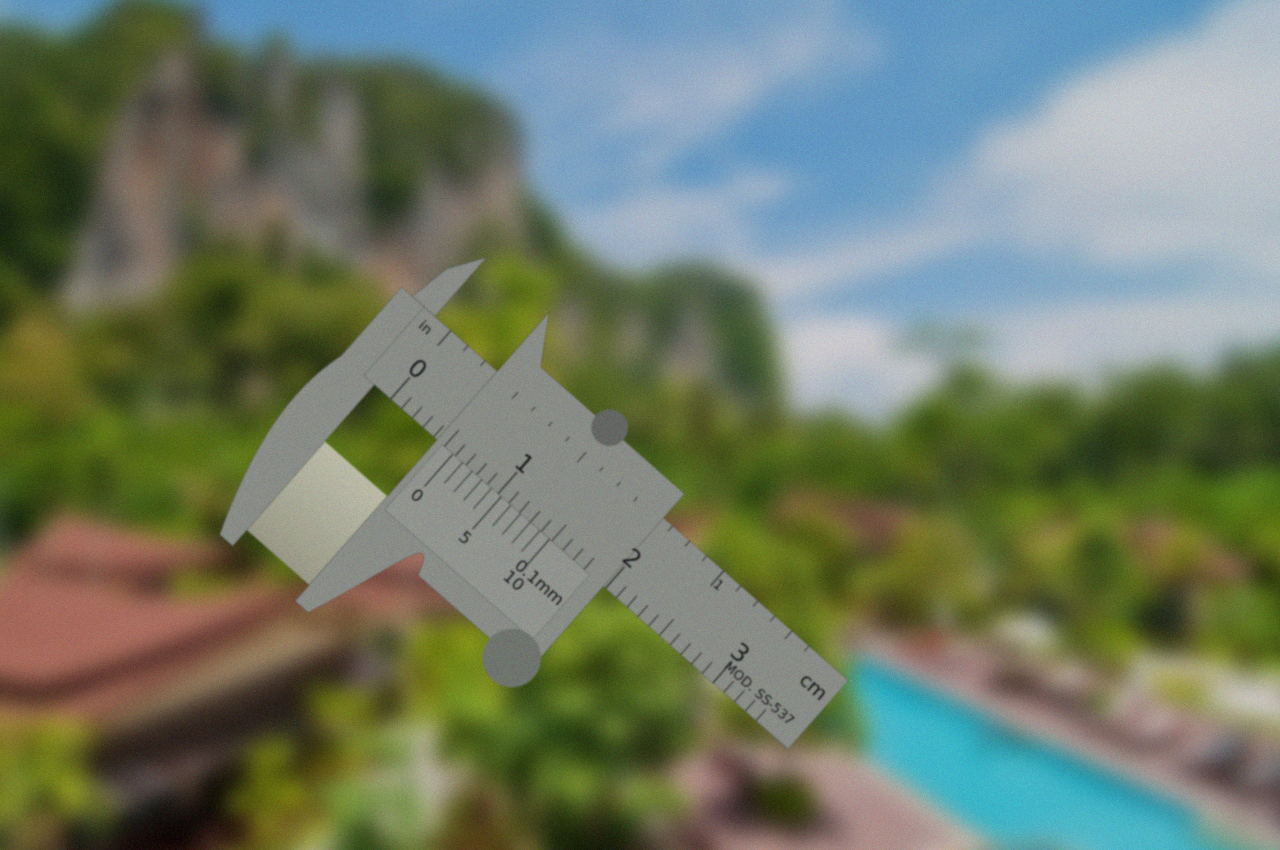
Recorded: value=5.8 unit=mm
